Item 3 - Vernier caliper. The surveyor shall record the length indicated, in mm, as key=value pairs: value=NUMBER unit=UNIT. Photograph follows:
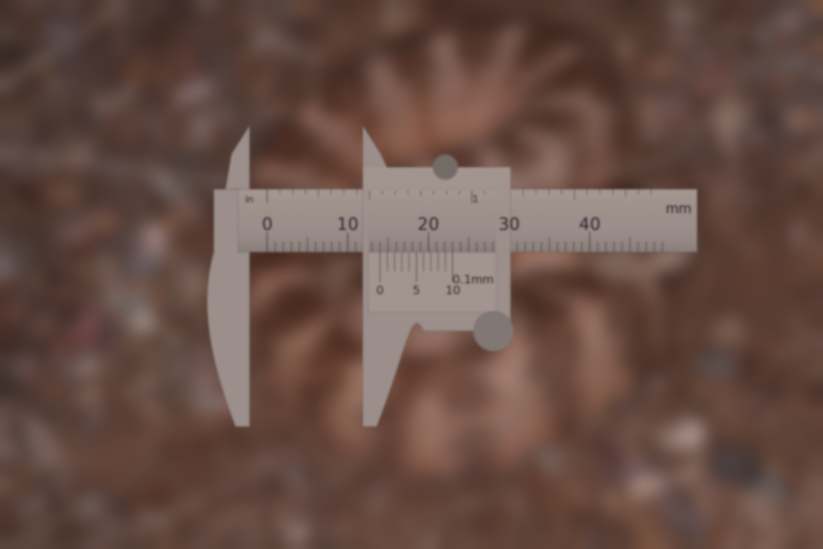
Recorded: value=14.0 unit=mm
